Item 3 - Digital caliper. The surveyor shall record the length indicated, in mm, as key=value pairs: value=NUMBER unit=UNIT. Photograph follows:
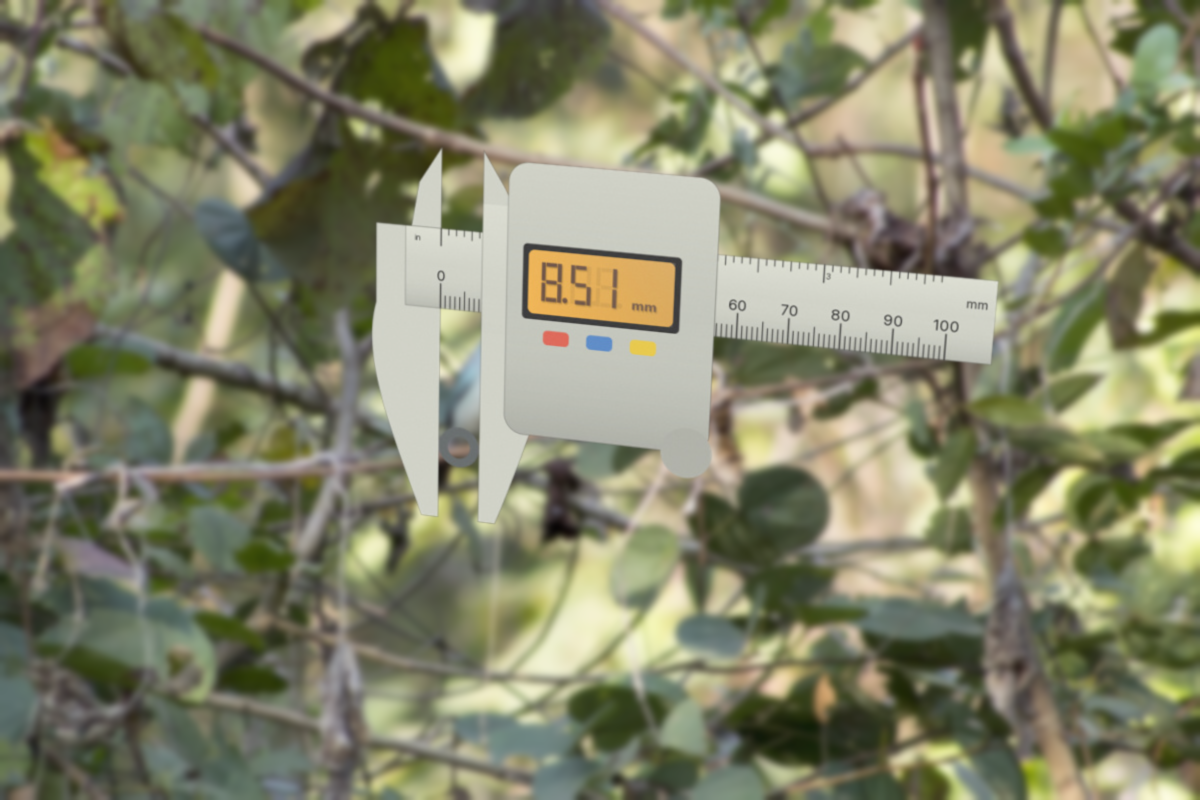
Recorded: value=8.51 unit=mm
